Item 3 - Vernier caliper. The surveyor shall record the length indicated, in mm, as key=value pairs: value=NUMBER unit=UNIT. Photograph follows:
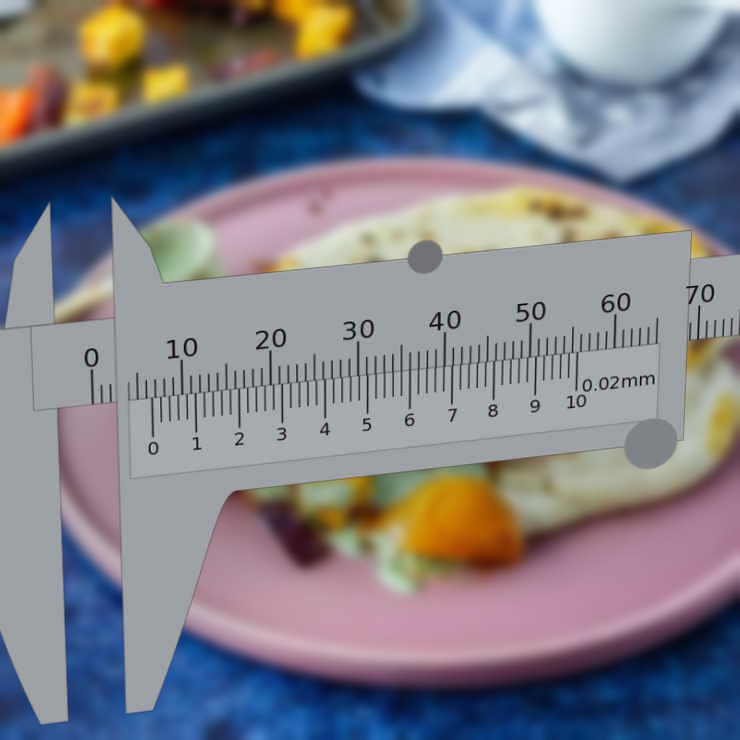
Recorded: value=6.6 unit=mm
